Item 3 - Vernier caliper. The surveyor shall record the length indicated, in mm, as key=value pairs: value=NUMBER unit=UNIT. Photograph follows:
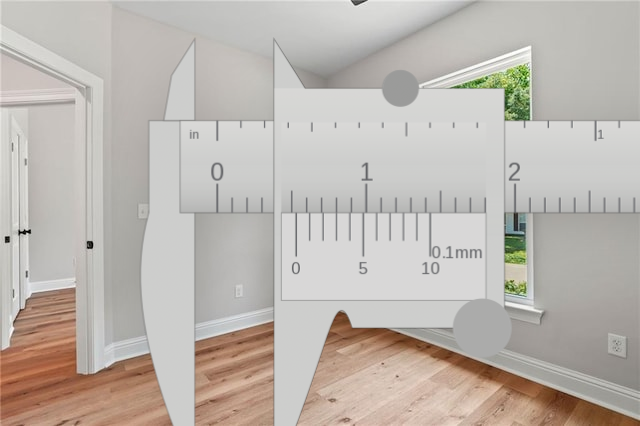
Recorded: value=5.3 unit=mm
